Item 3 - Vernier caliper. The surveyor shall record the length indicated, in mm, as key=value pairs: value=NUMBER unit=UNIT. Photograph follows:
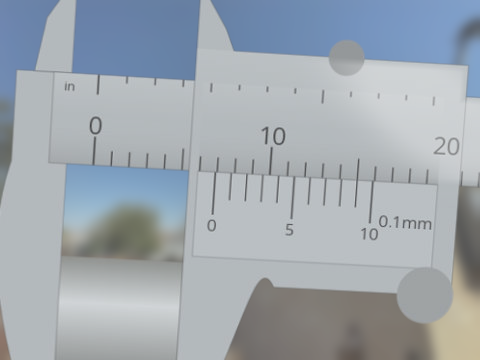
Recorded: value=6.9 unit=mm
